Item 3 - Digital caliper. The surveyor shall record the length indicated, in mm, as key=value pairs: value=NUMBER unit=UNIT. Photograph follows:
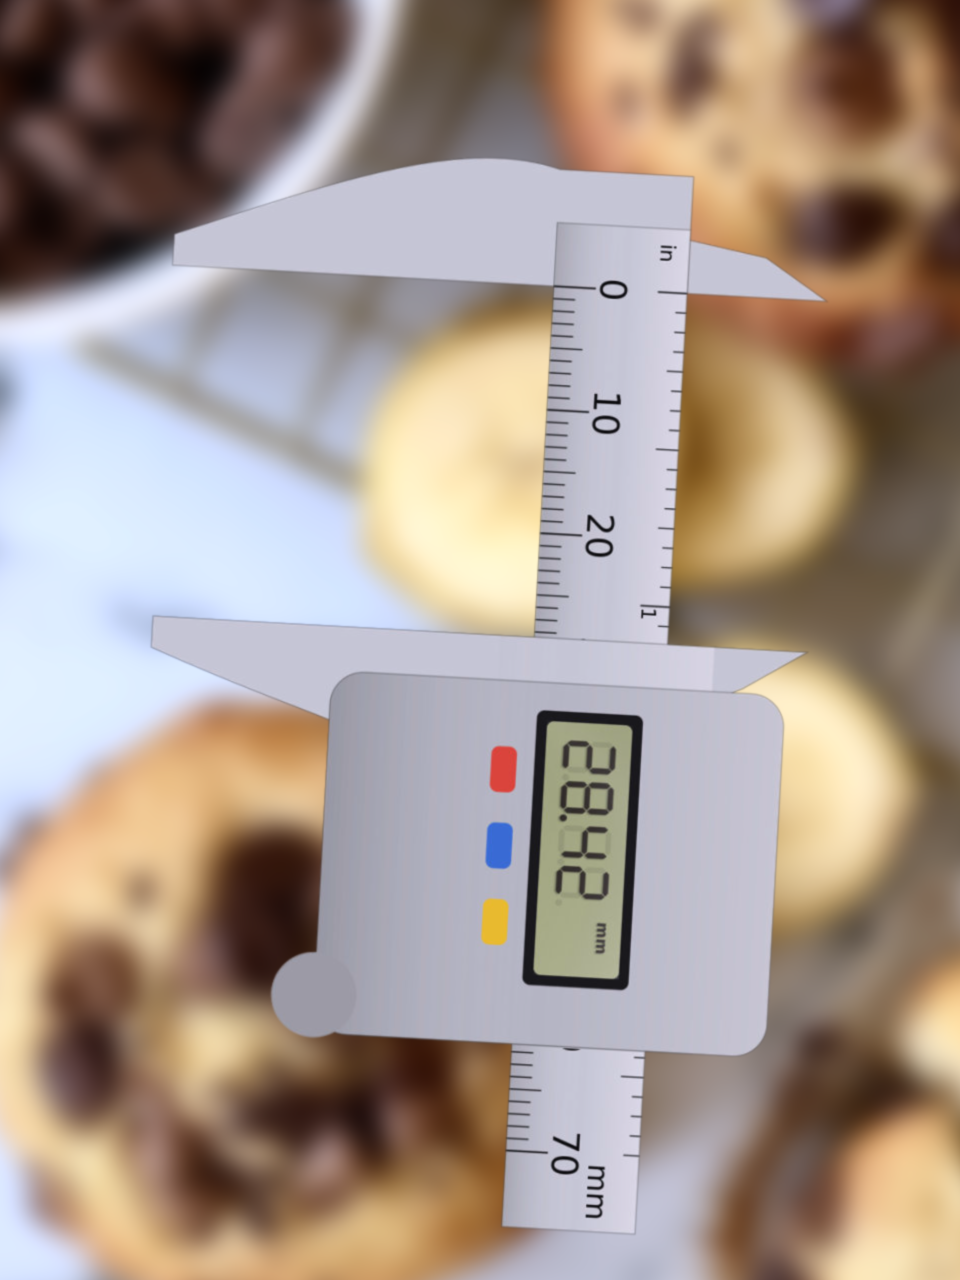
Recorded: value=28.42 unit=mm
